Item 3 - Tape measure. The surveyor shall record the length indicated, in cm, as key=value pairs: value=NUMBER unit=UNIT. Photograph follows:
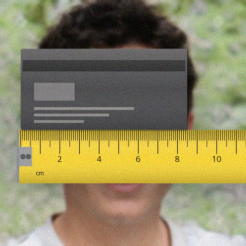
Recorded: value=8.5 unit=cm
